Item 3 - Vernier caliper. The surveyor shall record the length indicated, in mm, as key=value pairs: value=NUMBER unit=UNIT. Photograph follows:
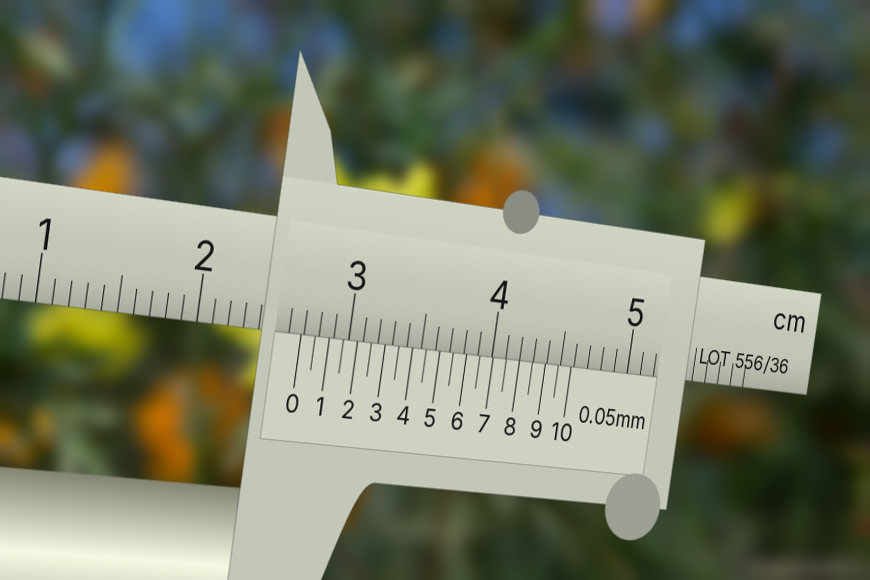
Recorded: value=26.8 unit=mm
